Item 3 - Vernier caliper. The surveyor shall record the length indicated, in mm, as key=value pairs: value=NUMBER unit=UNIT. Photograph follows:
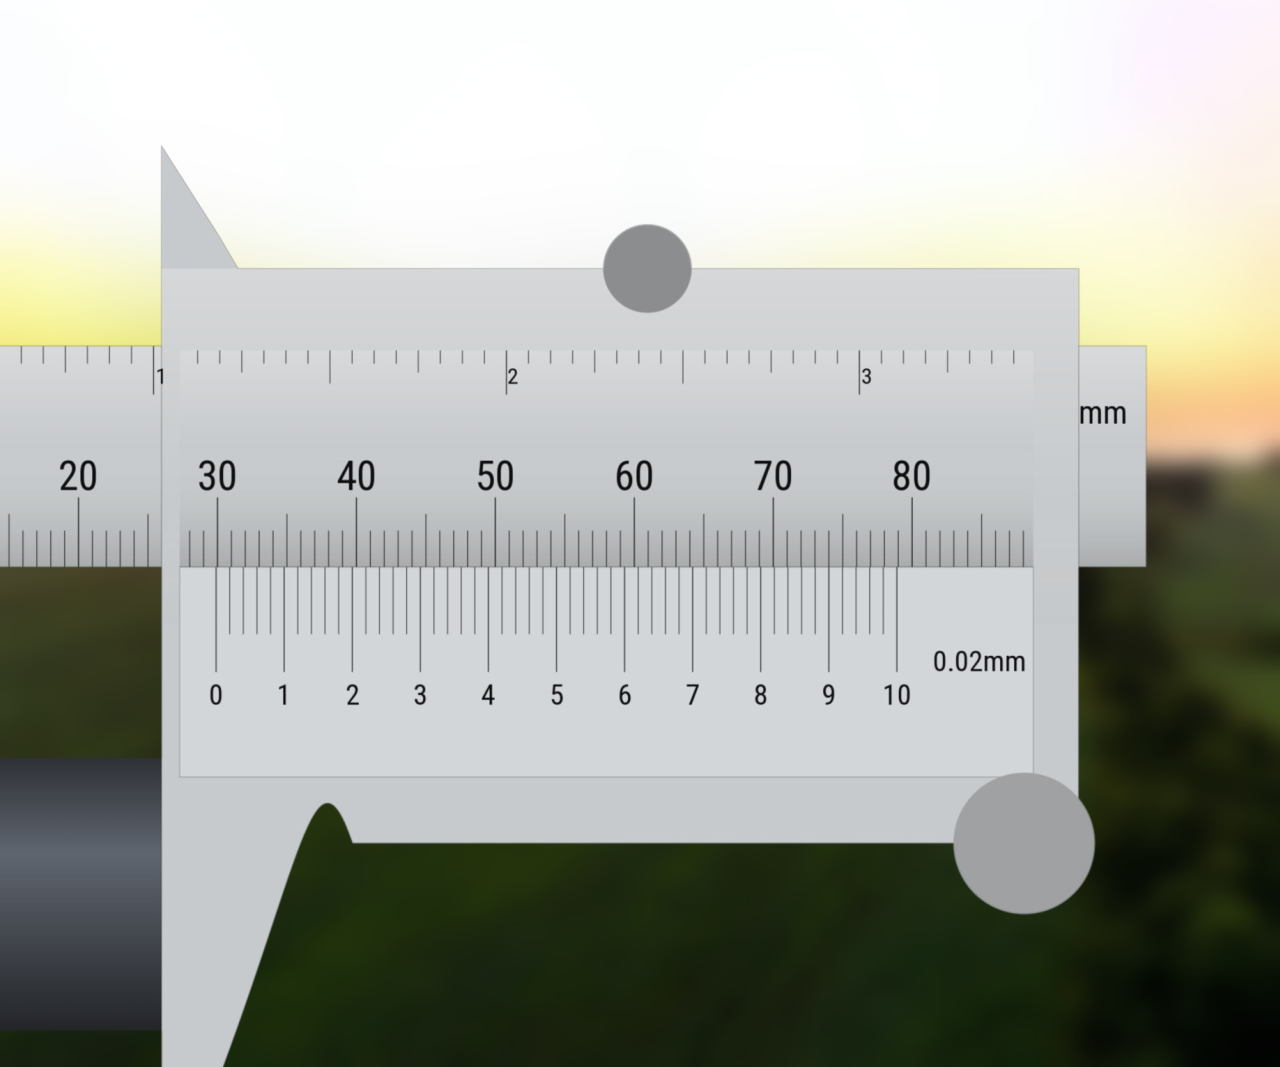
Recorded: value=29.9 unit=mm
